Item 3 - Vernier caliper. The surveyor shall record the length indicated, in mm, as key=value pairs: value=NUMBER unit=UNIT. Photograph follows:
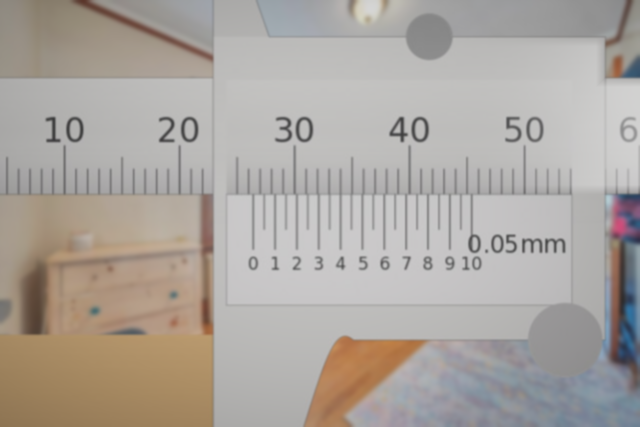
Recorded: value=26.4 unit=mm
